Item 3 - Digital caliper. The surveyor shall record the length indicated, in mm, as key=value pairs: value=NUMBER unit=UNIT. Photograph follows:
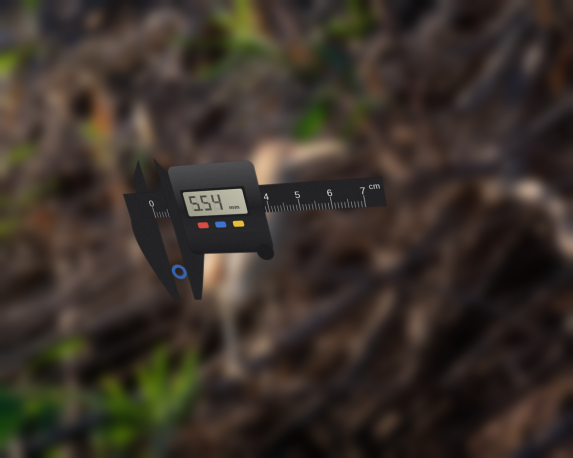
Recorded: value=5.54 unit=mm
